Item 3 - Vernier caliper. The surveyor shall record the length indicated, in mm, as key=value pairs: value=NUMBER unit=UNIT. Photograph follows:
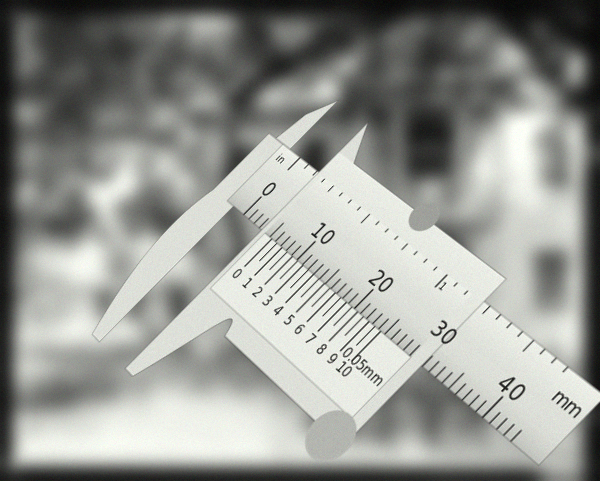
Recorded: value=5.4 unit=mm
